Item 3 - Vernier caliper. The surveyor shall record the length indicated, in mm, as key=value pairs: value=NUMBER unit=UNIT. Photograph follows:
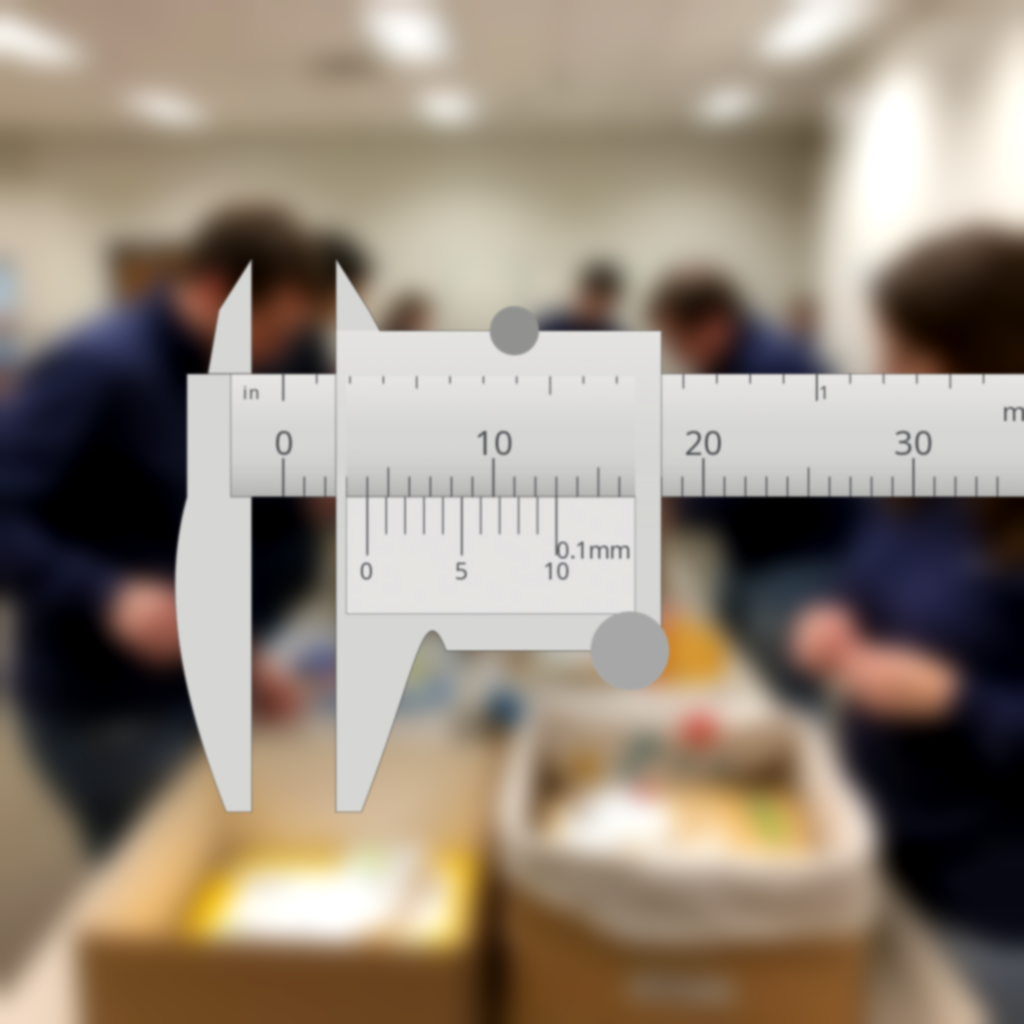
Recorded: value=4.0 unit=mm
